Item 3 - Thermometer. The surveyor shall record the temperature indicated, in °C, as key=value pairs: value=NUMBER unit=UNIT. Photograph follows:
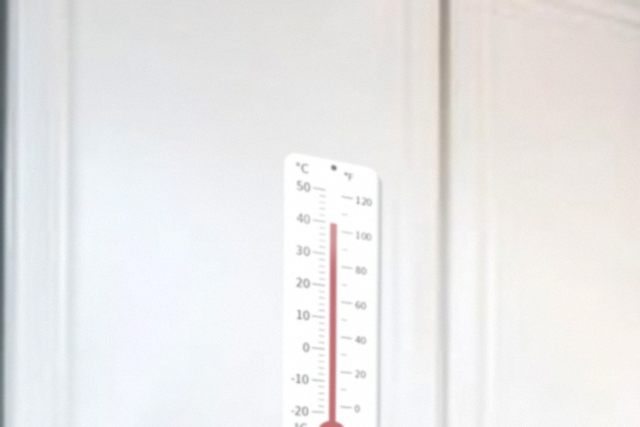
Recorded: value=40 unit=°C
